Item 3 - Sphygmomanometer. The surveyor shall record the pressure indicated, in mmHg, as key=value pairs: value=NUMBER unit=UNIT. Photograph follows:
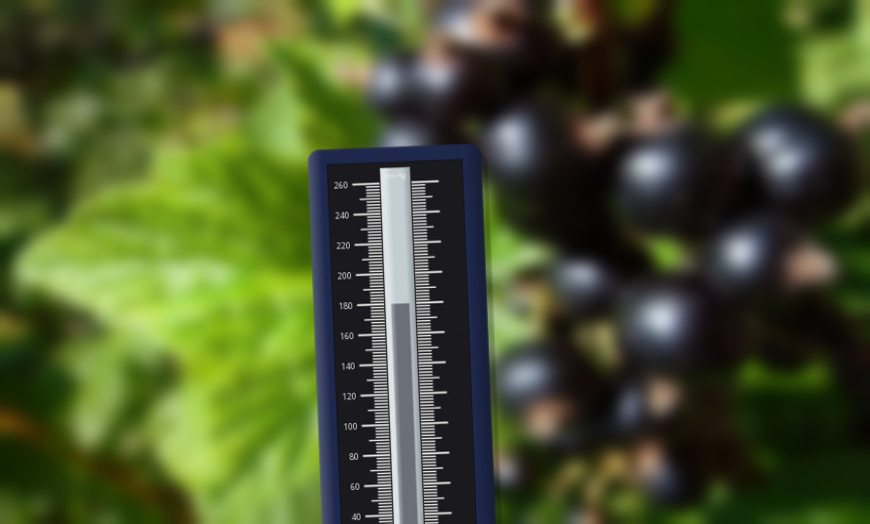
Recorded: value=180 unit=mmHg
